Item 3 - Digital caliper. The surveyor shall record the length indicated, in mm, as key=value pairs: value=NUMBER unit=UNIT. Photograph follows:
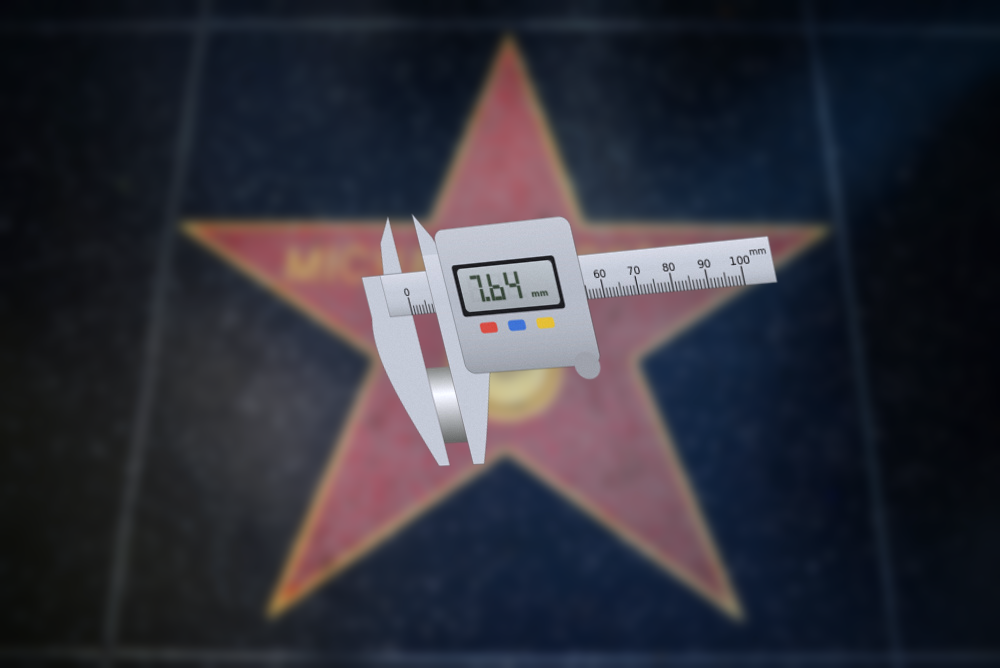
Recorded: value=7.64 unit=mm
